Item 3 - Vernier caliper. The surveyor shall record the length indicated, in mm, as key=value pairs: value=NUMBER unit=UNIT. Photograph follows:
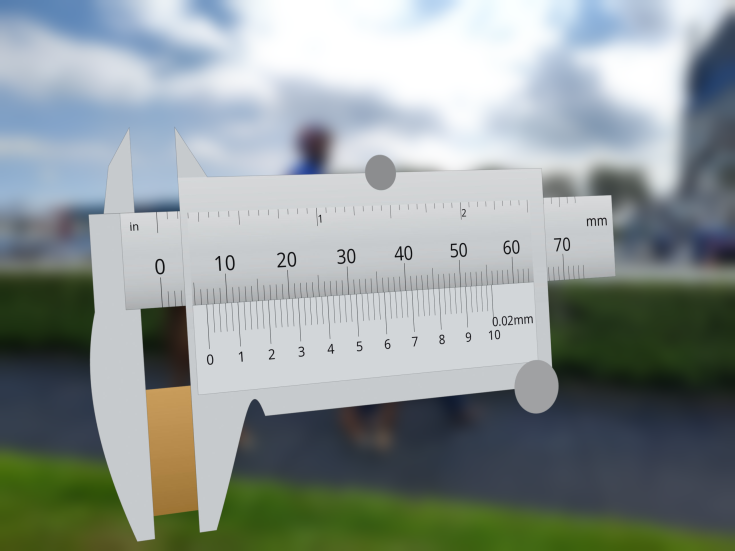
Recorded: value=6.8 unit=mm
